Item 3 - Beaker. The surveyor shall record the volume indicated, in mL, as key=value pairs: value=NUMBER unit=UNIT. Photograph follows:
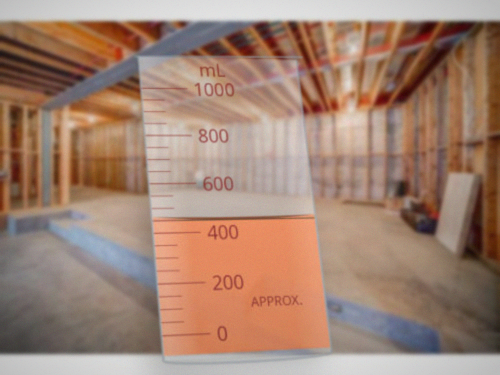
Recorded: value=450 unit=mL
